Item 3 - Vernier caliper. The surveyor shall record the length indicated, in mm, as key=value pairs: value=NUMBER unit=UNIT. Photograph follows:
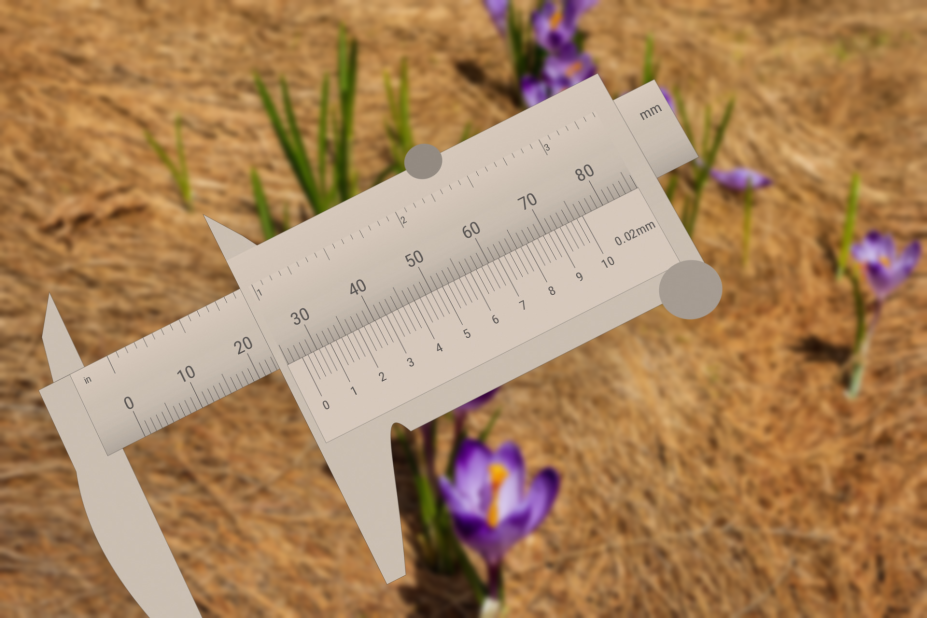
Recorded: value=27.4 unit=mm
